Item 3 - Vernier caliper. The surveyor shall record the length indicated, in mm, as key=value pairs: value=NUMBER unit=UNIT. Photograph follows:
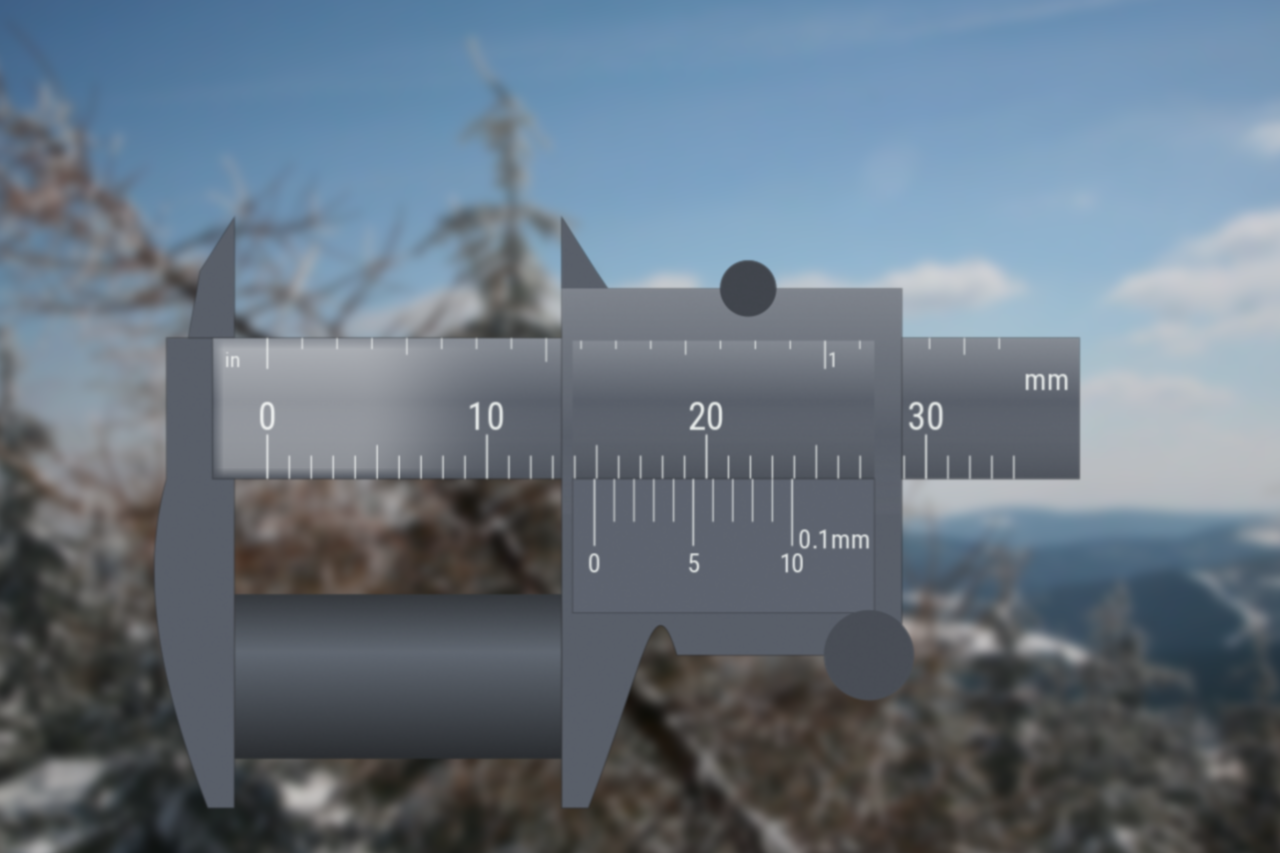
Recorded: value=14.9 unit=mm
